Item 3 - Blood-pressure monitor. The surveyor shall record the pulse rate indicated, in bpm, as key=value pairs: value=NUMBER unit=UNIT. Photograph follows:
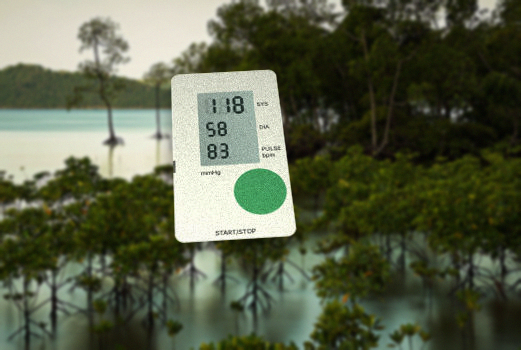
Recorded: value=83 unit=bpm
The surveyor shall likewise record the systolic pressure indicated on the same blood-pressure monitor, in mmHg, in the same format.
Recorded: value=118 unit=mmHg
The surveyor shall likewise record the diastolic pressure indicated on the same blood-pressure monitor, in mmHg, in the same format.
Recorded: value=58 unit=mmHg
